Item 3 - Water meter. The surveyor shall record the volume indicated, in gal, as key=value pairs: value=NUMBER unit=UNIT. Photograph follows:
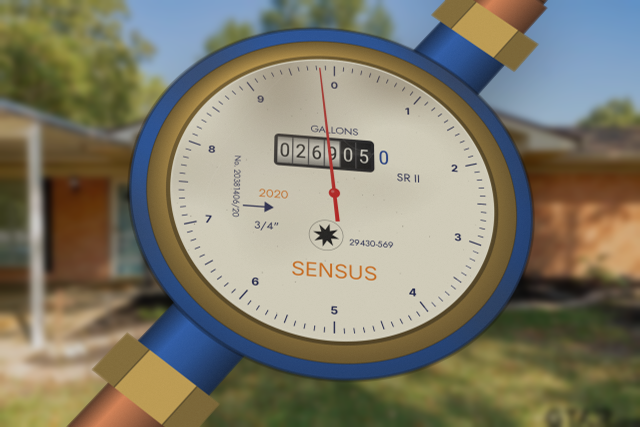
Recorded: value=269049.8 unit=gal
